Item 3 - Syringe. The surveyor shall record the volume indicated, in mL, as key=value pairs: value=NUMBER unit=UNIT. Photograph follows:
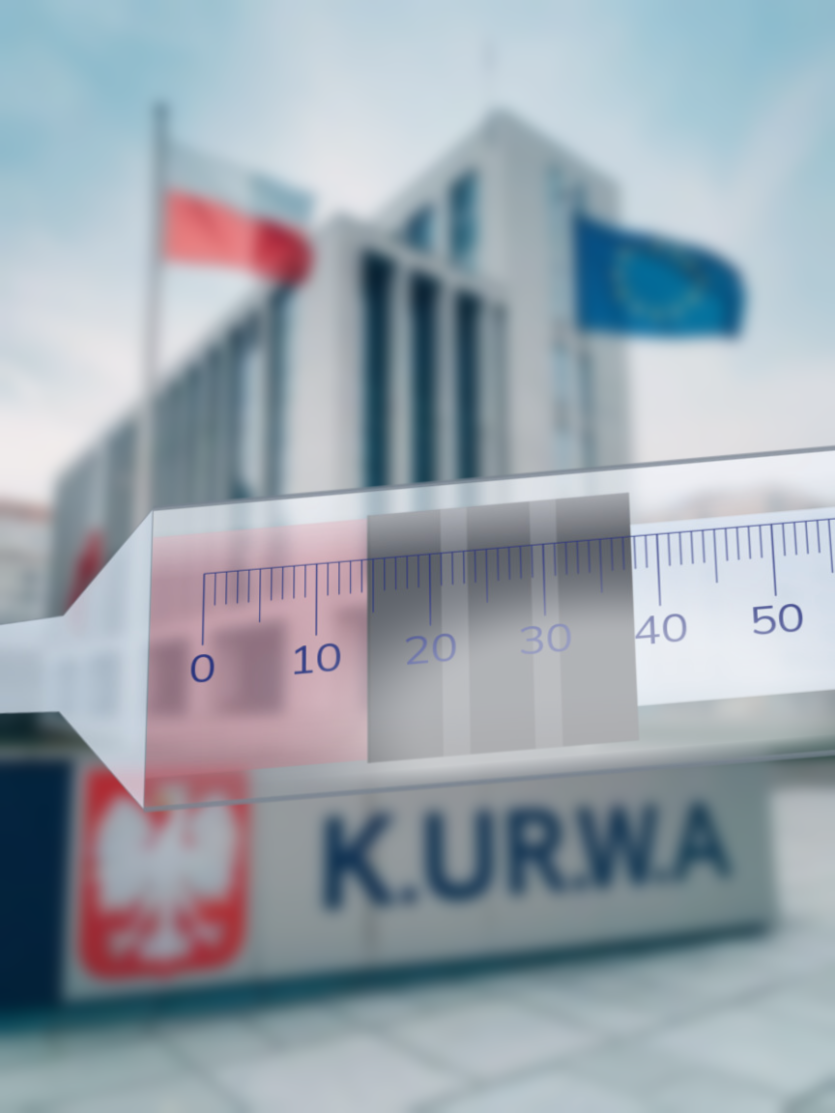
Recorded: value=14.5 unit=mL
